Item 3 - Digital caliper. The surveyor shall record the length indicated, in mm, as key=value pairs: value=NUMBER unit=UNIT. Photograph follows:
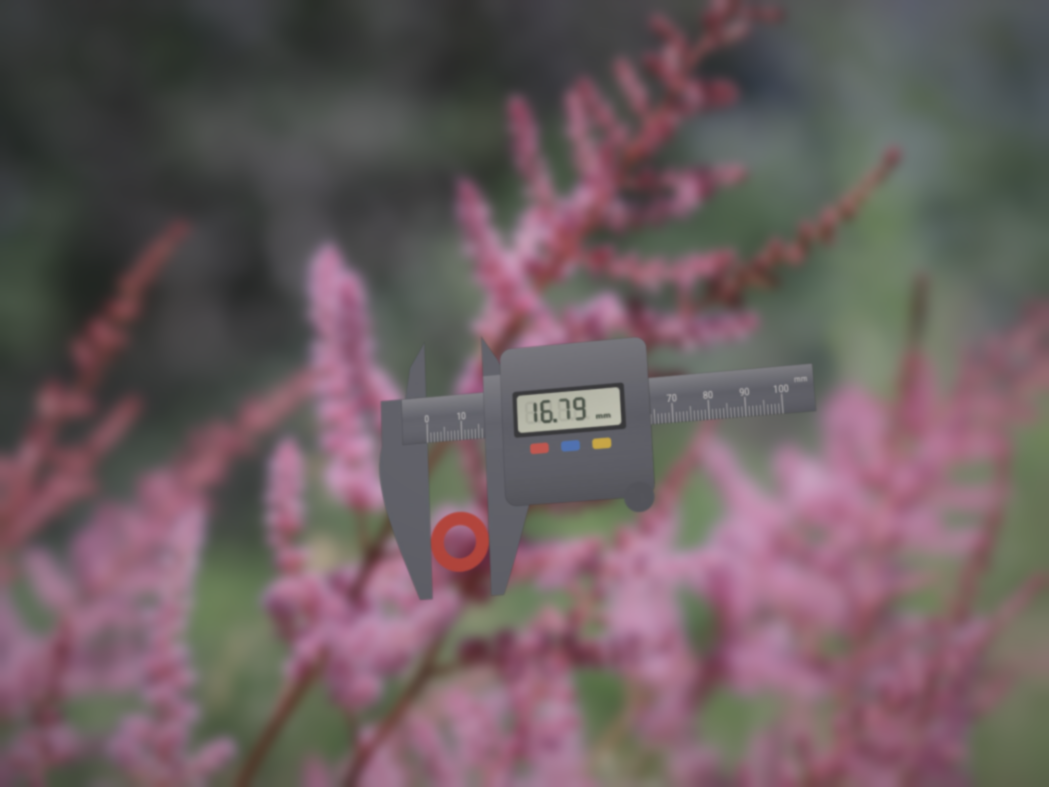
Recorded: value=16.79 unit=mm
